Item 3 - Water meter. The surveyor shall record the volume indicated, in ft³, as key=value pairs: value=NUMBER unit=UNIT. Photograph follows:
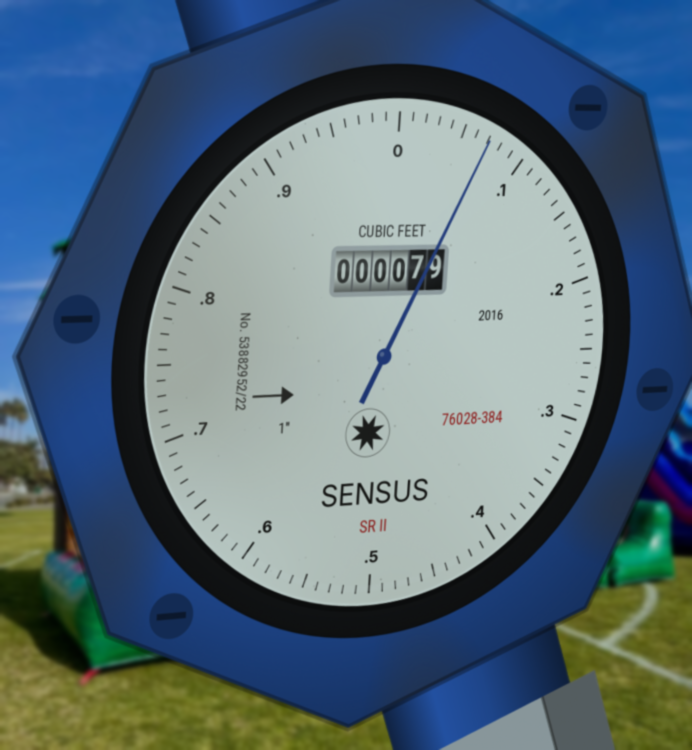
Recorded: value=79.07 unit=ft³
